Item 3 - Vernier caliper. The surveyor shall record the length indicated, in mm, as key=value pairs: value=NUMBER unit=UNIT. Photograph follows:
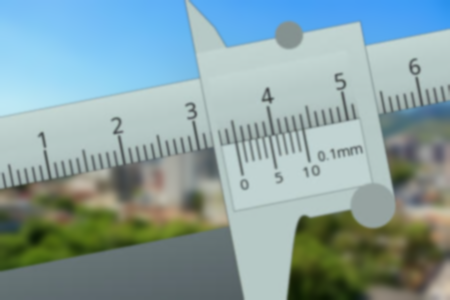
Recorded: value=35.0 unit=mm
